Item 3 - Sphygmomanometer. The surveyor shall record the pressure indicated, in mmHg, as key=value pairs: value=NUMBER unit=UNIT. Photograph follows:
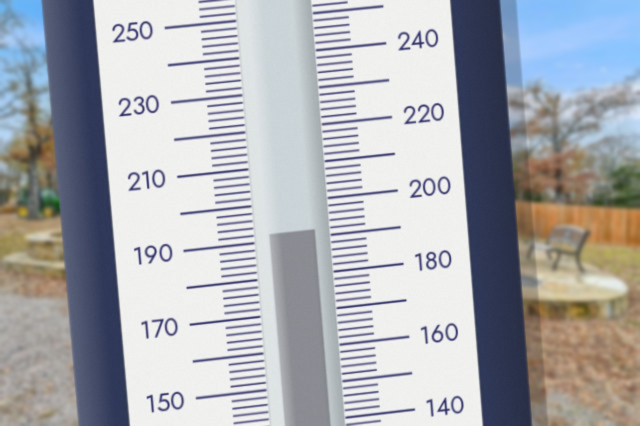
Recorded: value=192 unit=mmHg
